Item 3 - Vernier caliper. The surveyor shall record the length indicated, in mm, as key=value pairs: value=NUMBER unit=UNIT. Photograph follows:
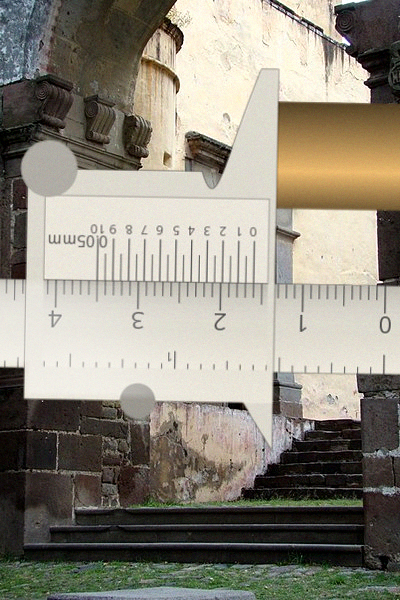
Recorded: value=16.0 unit=mm
